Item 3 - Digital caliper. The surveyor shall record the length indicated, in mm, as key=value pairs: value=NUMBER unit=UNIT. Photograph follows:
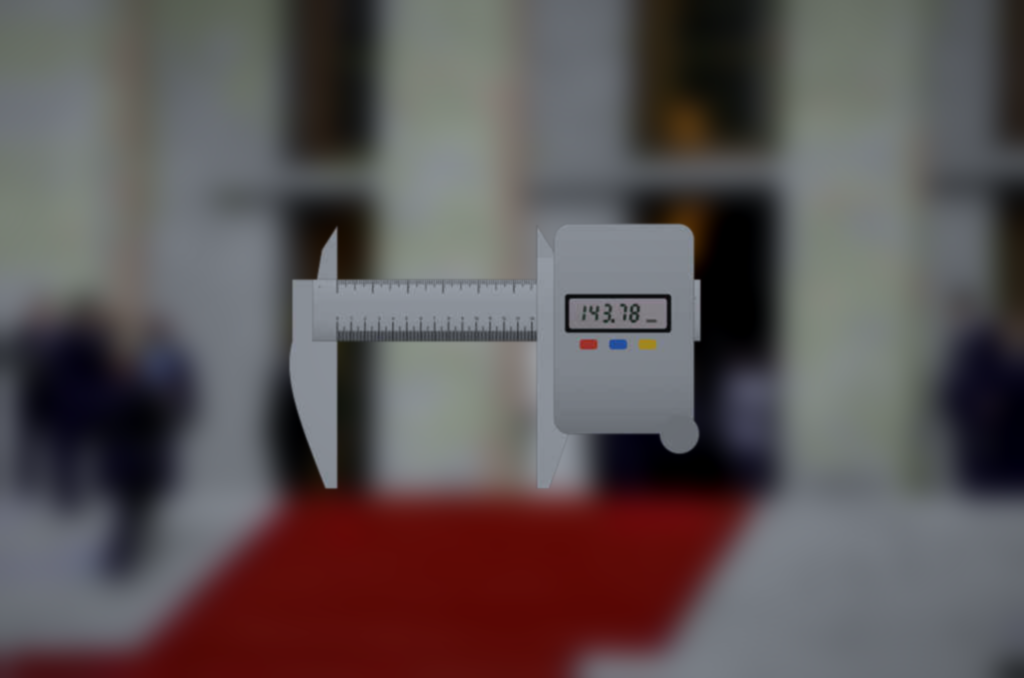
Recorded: value=143.78 unit=mm
